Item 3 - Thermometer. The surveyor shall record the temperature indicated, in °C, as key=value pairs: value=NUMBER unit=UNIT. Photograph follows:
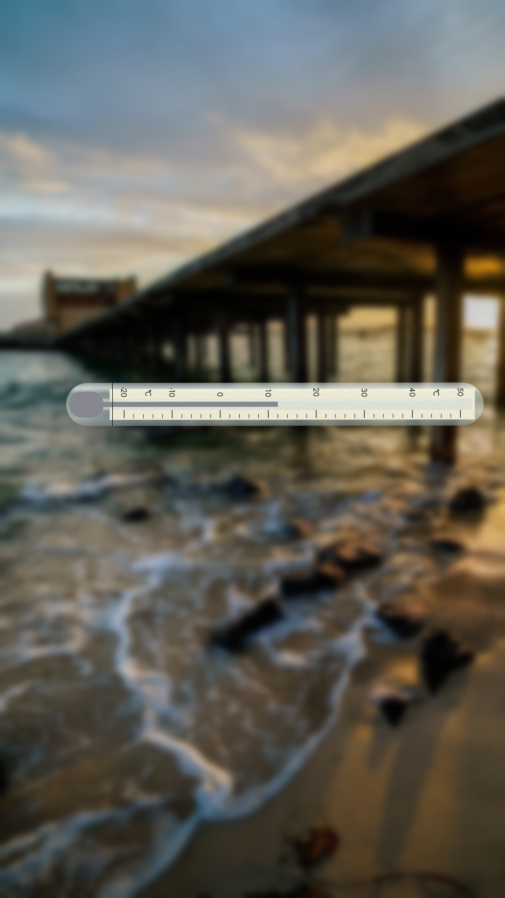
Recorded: value=12 unit=°C
